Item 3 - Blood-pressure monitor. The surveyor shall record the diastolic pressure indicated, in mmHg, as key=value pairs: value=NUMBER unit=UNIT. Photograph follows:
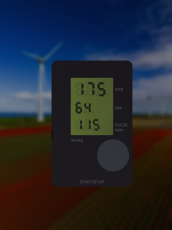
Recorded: value=64 unit=mmHg
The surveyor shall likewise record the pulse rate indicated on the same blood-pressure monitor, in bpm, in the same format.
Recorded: value=115 unit=bpm
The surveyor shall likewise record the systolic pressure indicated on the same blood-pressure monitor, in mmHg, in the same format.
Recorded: value=175 unit=mmHg
